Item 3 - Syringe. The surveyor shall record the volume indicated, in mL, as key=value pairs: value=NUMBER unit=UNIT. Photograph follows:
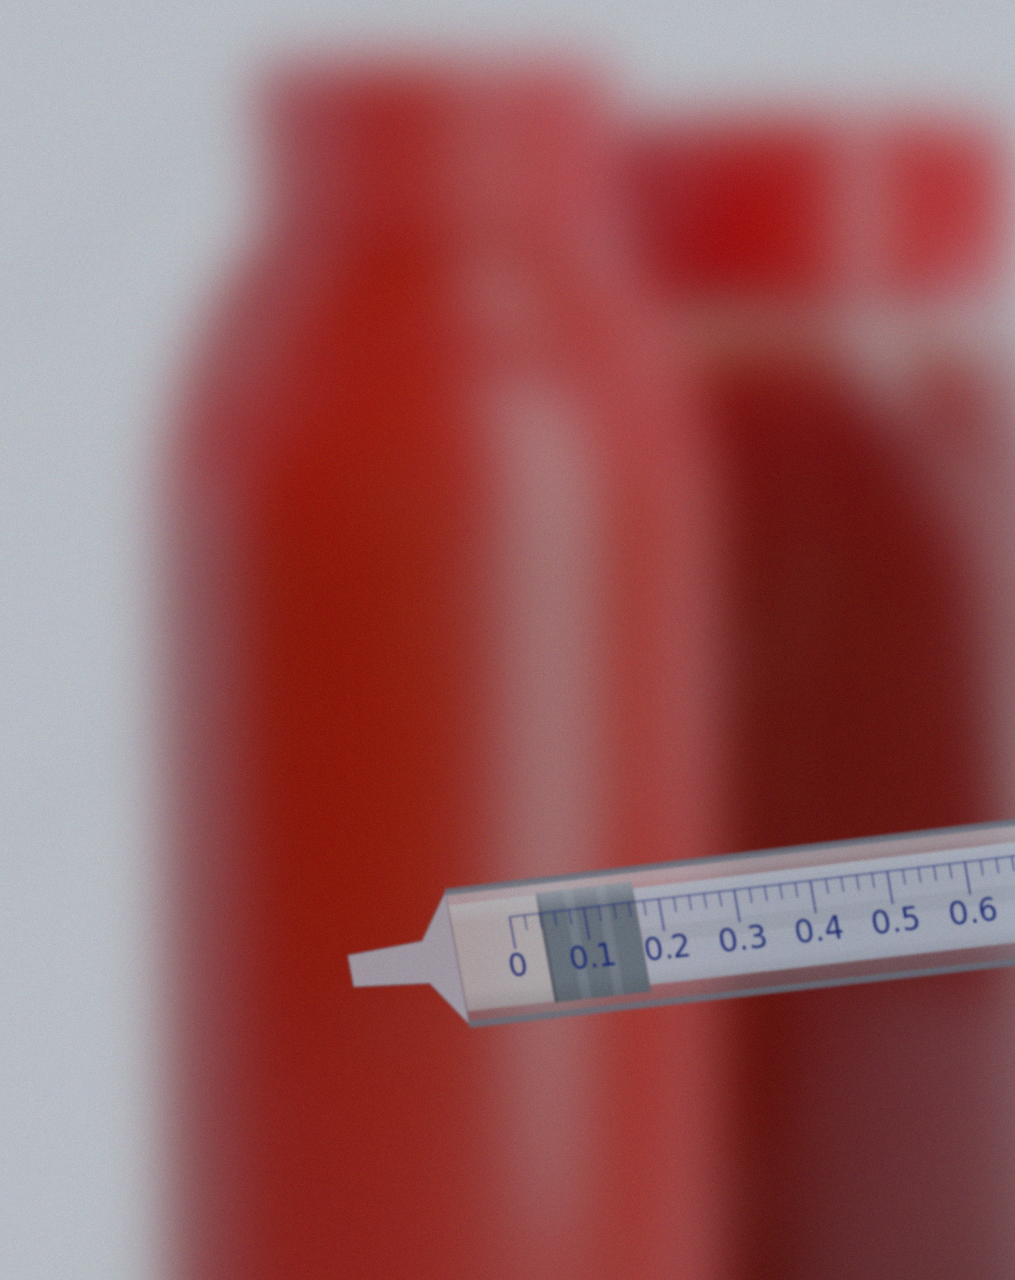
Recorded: value=0.04 unit=mL
